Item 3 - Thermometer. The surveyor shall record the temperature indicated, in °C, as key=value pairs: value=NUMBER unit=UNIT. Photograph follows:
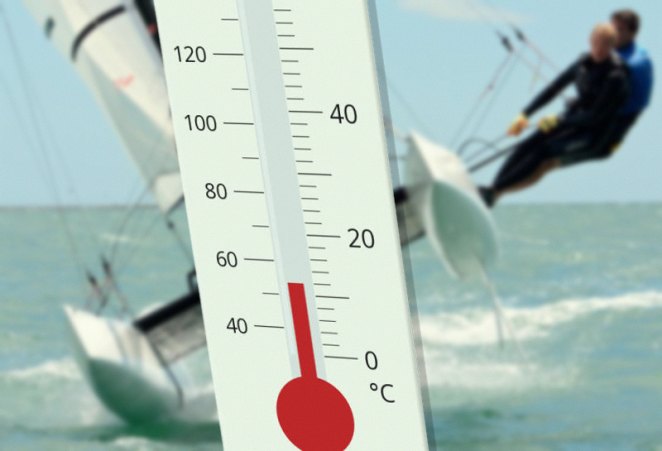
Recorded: value=12 unit=°C
